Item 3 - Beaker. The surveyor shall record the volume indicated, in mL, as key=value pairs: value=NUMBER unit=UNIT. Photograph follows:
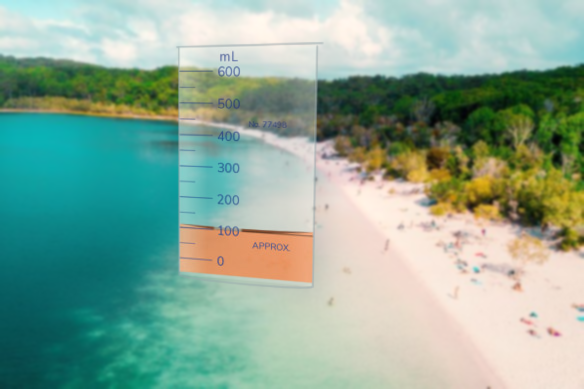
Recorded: value=100 unit=mL
